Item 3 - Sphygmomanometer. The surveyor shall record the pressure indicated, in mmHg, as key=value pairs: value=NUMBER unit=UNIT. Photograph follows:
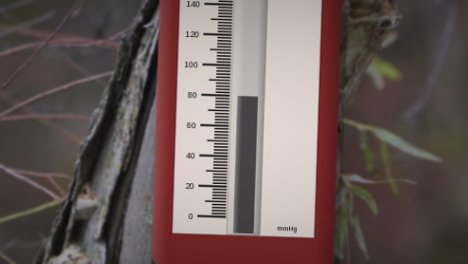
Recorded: value=80 unit=mmHg
